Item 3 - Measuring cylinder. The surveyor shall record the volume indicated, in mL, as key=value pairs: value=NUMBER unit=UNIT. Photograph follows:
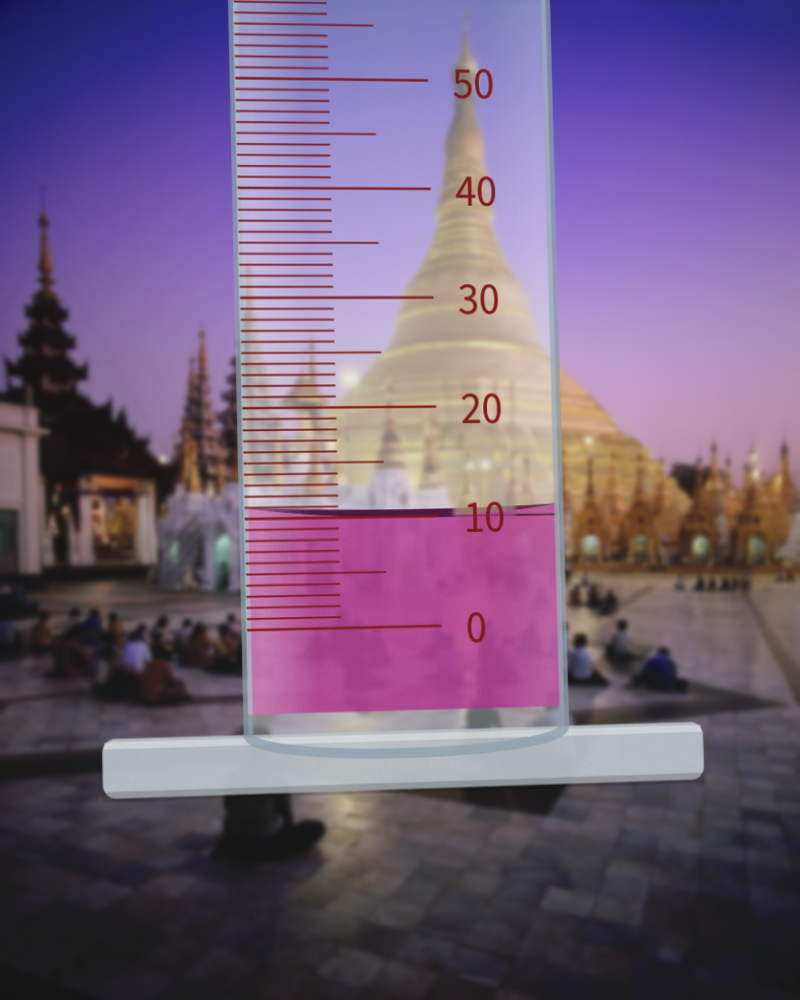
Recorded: value=10 unit=mL
